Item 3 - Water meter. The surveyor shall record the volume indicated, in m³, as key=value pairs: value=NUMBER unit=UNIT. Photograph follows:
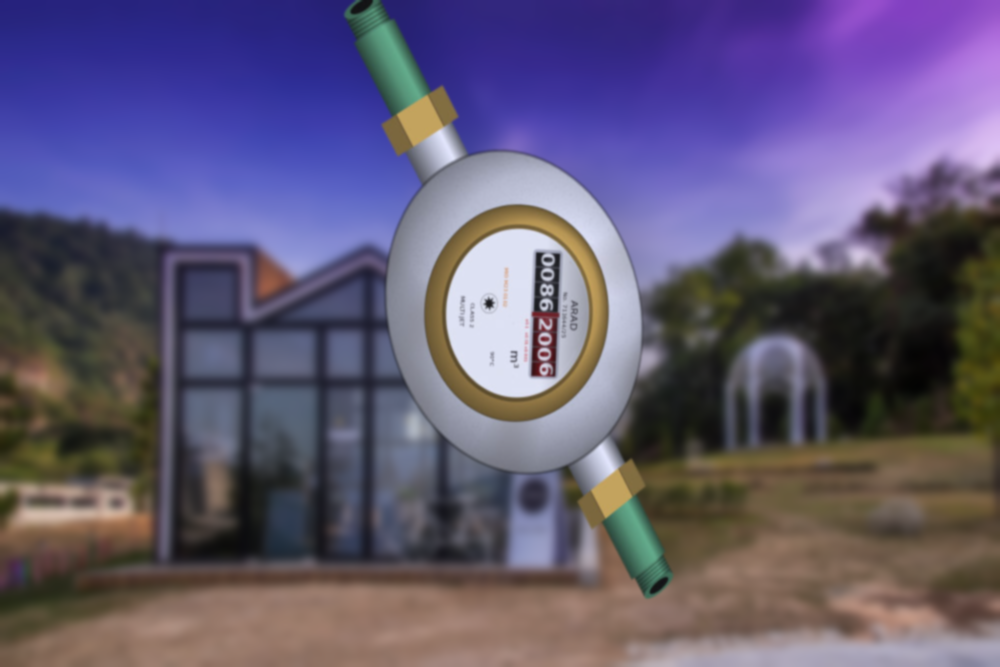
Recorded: value=86.2006 unit=m³
